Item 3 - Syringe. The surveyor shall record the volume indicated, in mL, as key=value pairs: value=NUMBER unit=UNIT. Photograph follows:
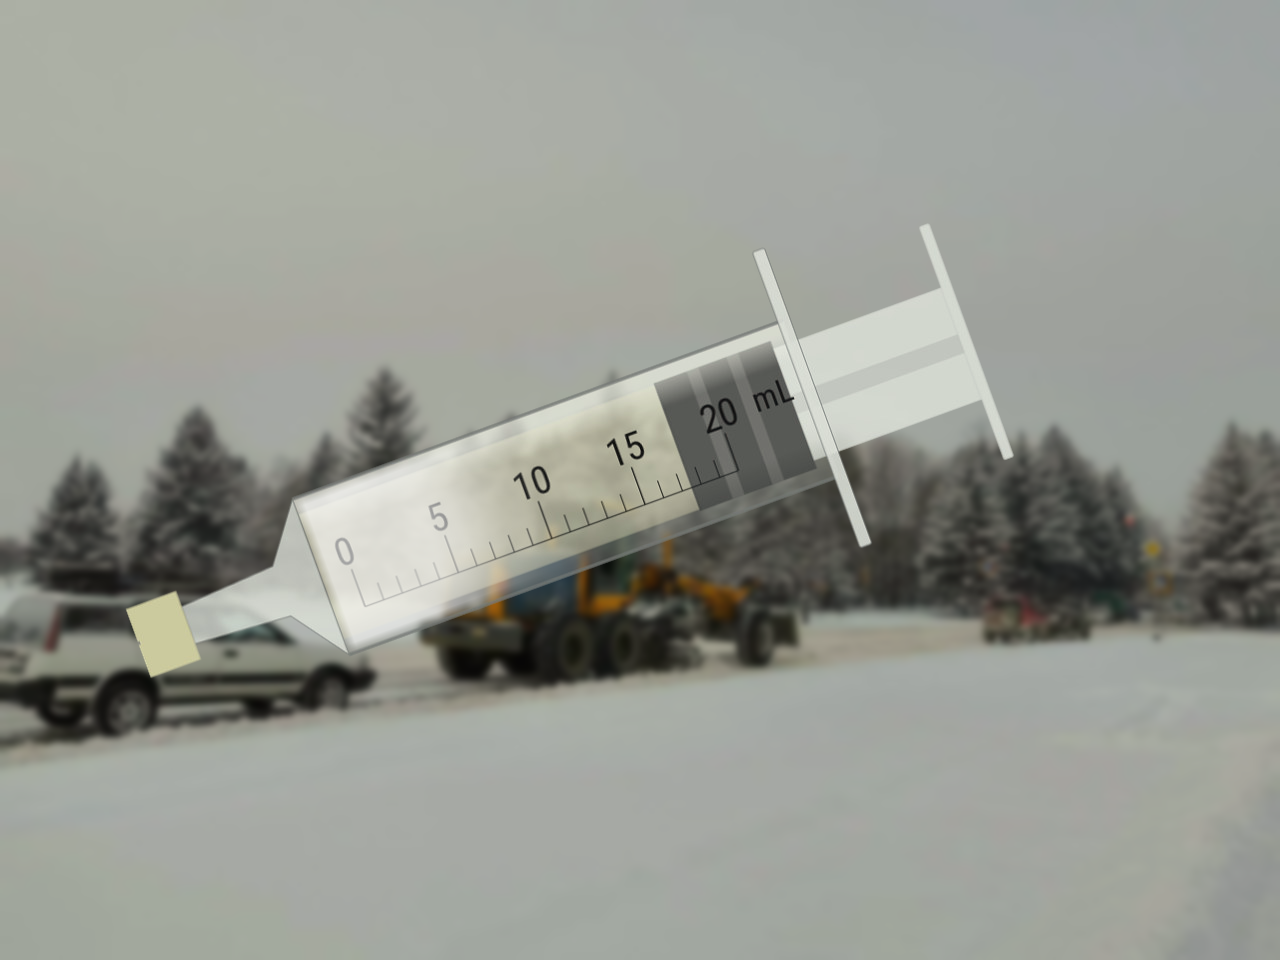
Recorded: value=17.5 unit=mL
